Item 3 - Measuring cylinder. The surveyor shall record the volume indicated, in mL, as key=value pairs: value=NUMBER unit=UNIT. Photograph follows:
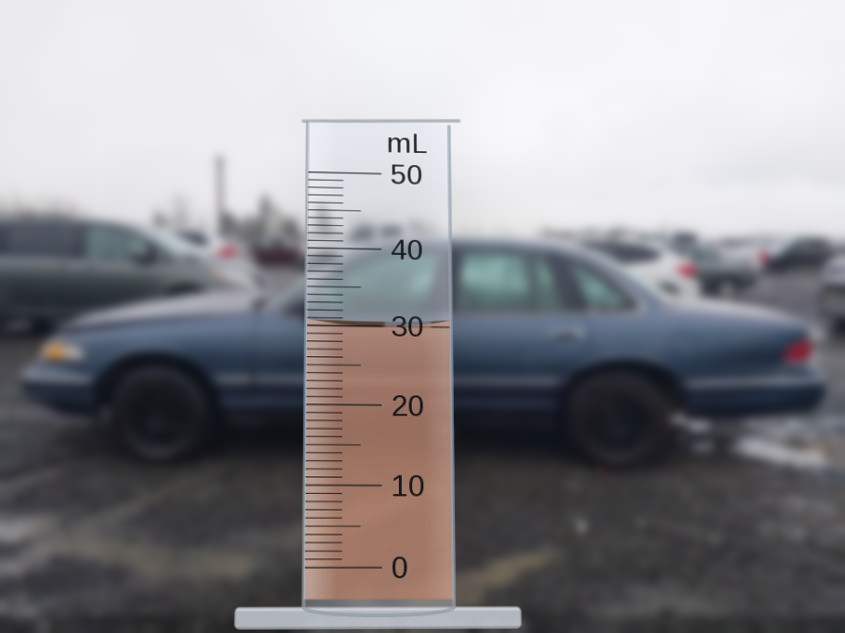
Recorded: value=30 unit=mL
